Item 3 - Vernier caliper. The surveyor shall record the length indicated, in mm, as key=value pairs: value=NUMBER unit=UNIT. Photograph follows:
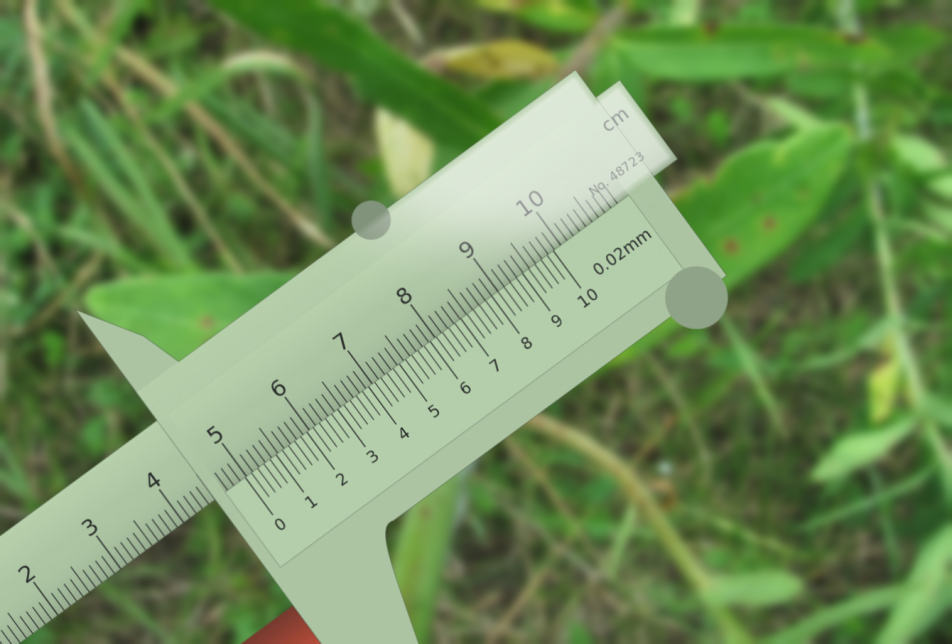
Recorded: value=49.8 unit=mm
